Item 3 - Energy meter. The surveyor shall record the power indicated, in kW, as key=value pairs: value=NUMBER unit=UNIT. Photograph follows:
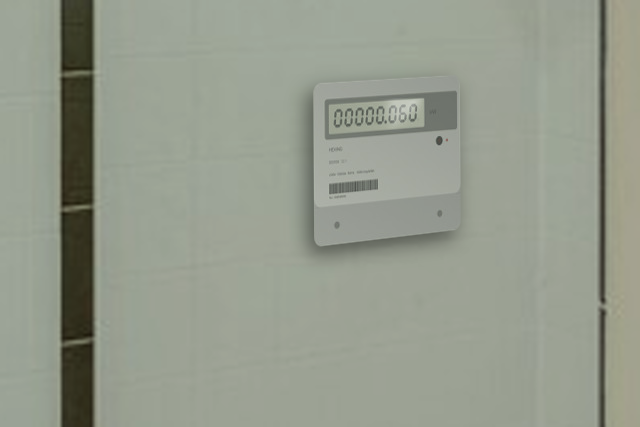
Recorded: value=0.060 unit=kW
